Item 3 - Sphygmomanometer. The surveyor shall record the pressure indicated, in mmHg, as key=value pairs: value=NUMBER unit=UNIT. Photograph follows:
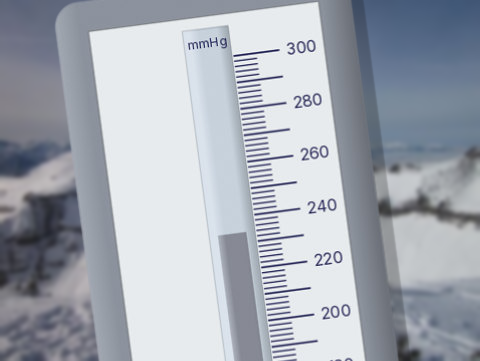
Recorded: value=234 unit=mmHg
